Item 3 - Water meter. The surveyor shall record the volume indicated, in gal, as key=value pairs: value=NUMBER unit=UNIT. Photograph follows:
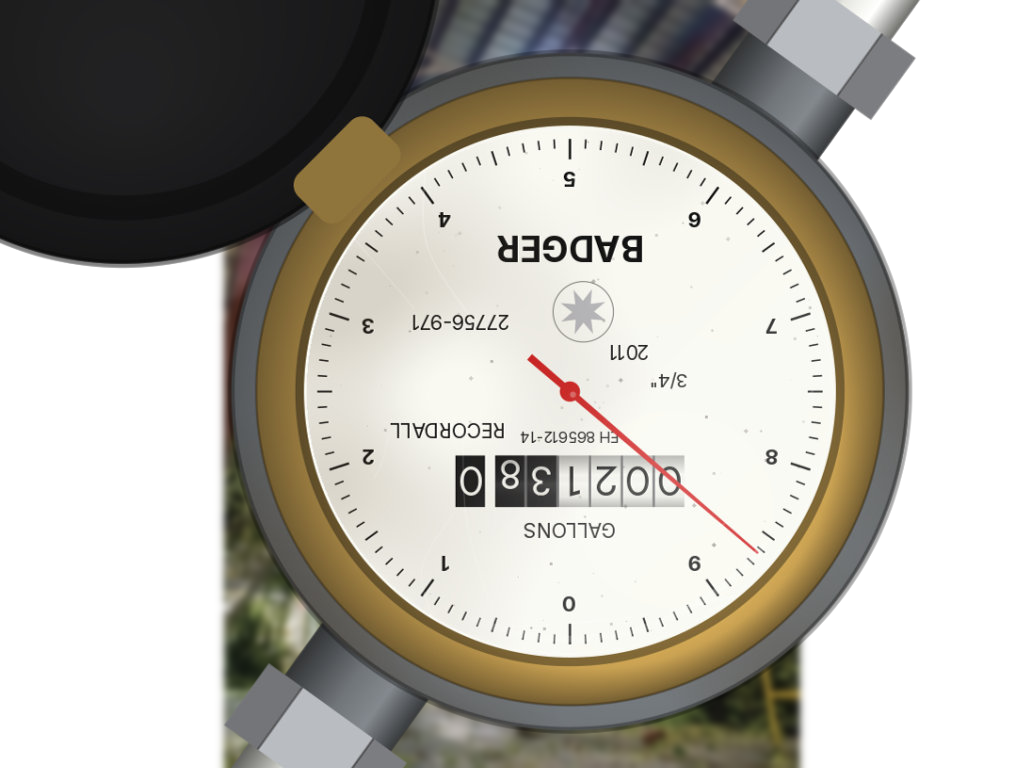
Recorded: value=21378.6 unit=gal
